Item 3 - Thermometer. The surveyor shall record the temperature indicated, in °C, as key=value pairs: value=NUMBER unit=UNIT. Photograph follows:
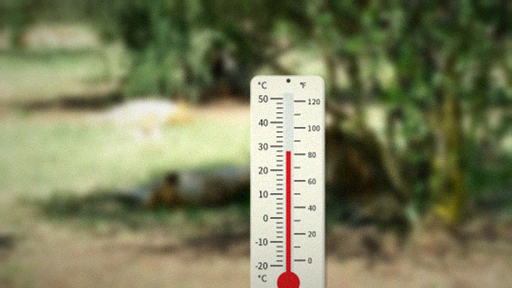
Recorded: value=28 unit=°C
